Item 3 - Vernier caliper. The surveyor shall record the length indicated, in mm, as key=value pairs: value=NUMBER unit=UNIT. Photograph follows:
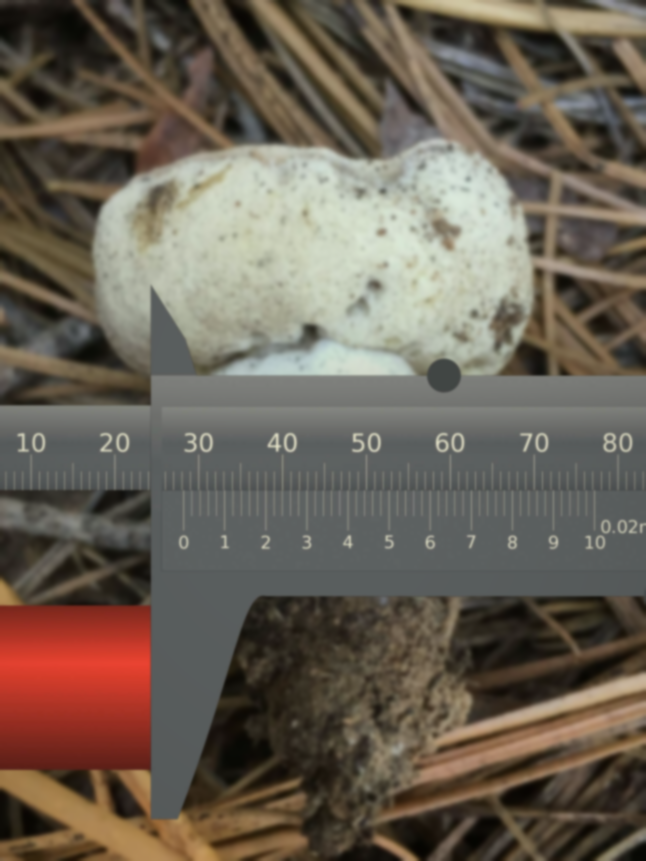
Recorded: value=28.2 unit=mm
